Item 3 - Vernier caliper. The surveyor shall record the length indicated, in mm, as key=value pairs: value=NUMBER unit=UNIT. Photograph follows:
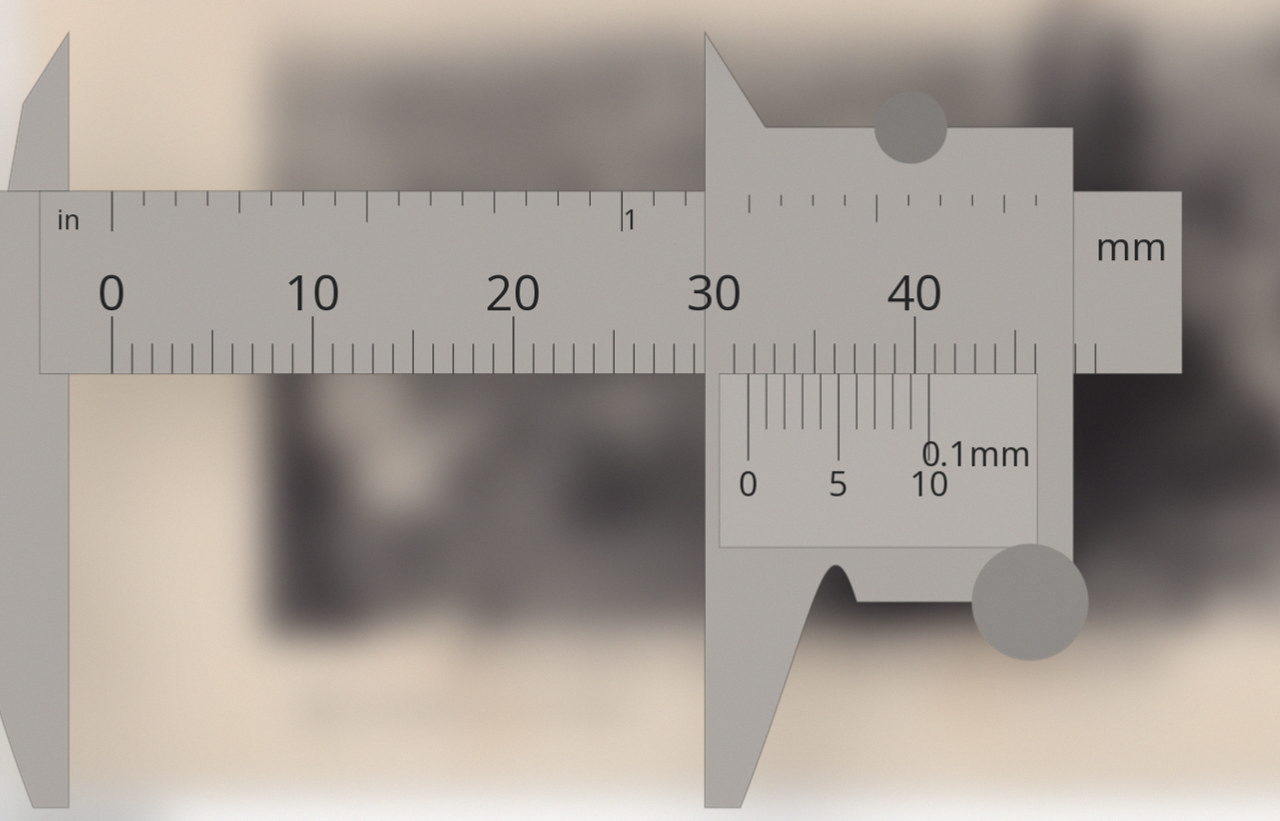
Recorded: value=31.7 unit=mm
